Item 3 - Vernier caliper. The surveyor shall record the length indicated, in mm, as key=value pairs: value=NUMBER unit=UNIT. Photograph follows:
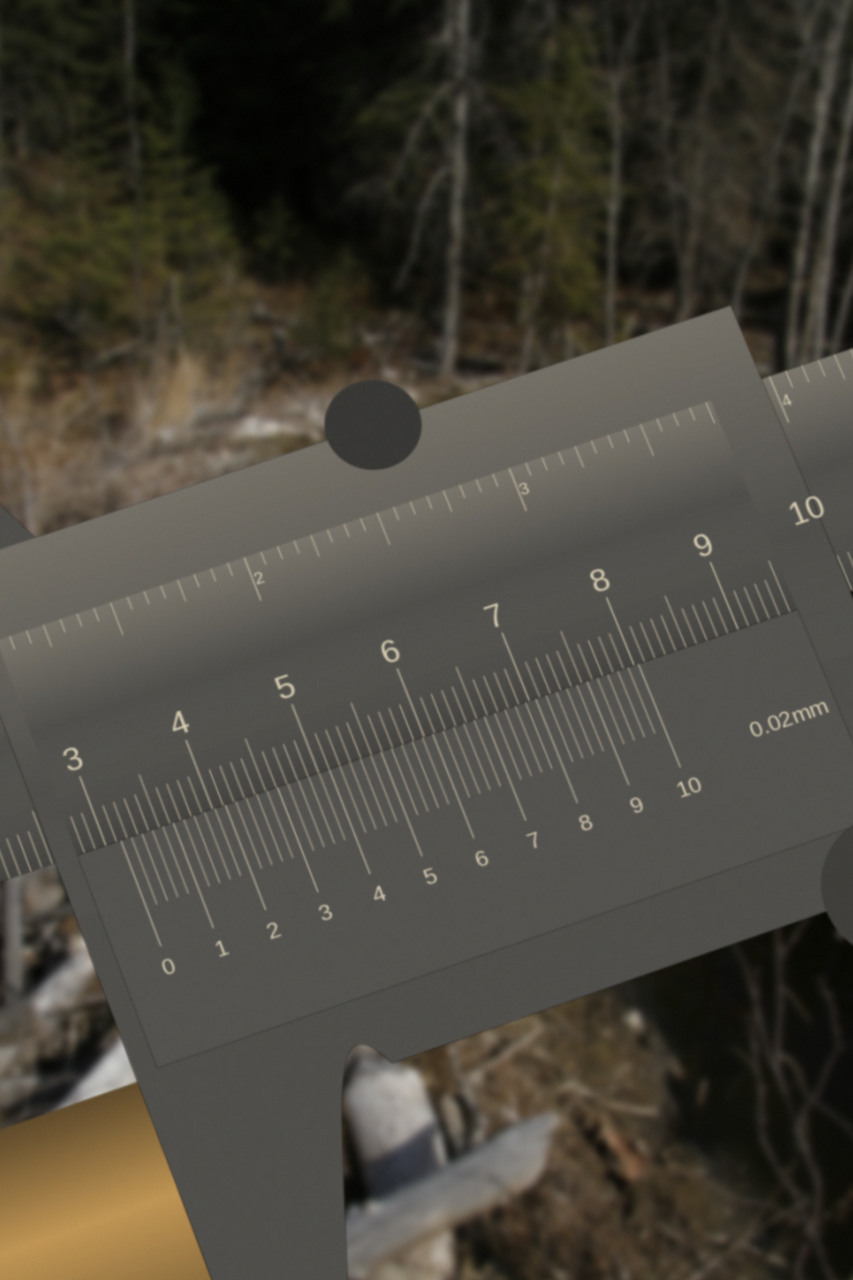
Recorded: value=31.4 unit=mm
